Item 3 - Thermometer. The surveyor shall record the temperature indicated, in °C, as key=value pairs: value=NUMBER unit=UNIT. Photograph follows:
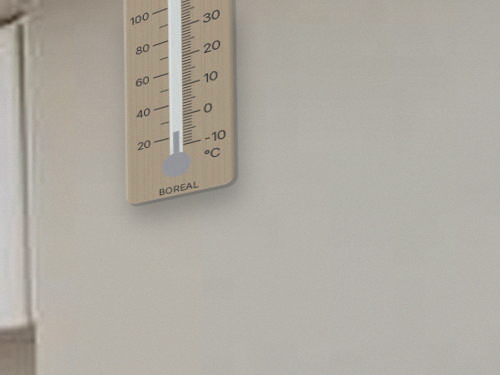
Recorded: value=-5 unit=°C
